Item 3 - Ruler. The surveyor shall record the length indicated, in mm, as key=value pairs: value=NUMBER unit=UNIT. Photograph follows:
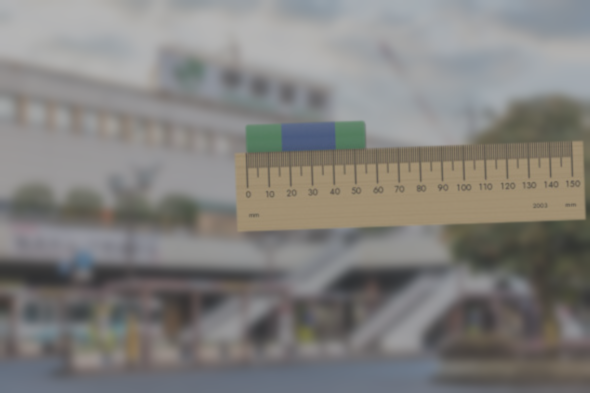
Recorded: value=55 unit=mm
